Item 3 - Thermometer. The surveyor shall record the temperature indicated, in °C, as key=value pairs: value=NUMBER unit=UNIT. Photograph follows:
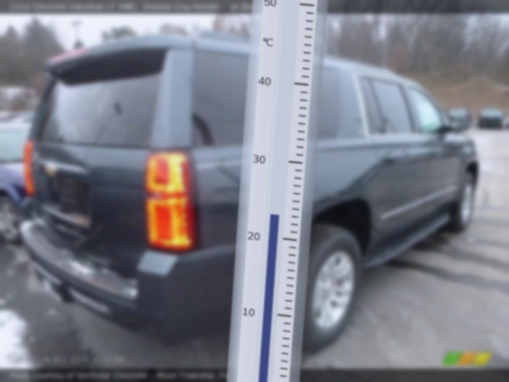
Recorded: value=23 unit=°C
